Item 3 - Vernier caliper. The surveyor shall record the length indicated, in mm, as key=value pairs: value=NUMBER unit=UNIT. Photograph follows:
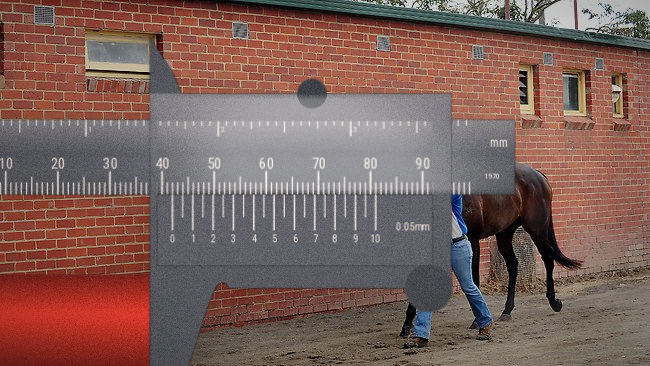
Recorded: value=42.0 unit=mm
